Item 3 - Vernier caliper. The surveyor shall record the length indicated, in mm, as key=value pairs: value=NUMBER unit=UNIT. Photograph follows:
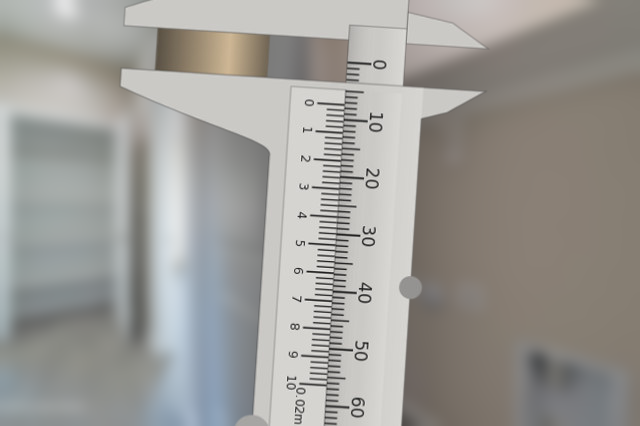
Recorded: value=7.4 unit=mm
